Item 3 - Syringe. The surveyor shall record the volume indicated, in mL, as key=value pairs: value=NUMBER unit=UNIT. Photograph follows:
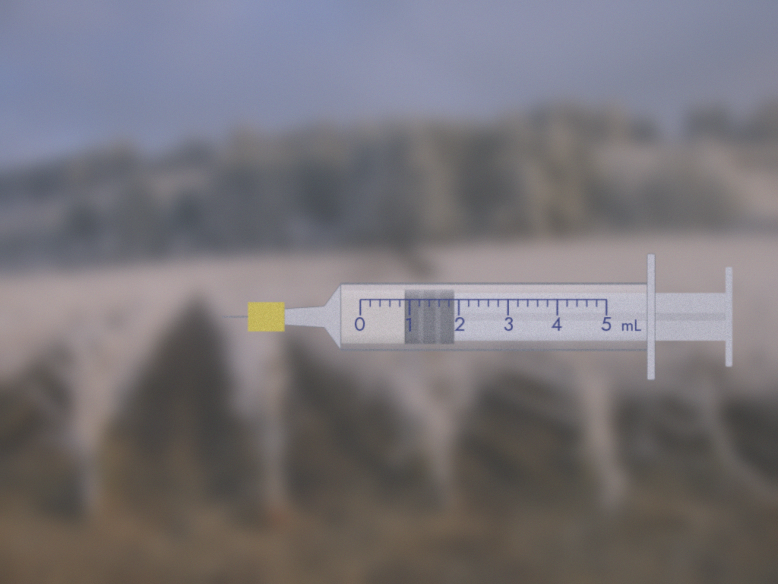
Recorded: value=0.9 unit=mL
